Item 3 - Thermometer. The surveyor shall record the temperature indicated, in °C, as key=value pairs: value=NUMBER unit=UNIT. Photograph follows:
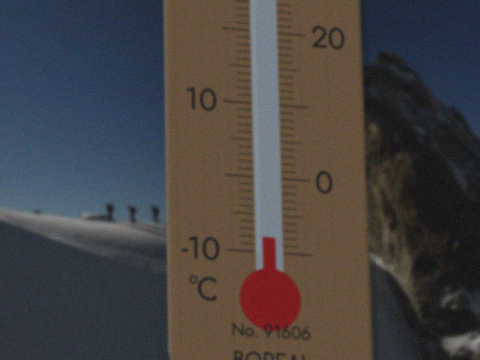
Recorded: value=-8 unit=°C
